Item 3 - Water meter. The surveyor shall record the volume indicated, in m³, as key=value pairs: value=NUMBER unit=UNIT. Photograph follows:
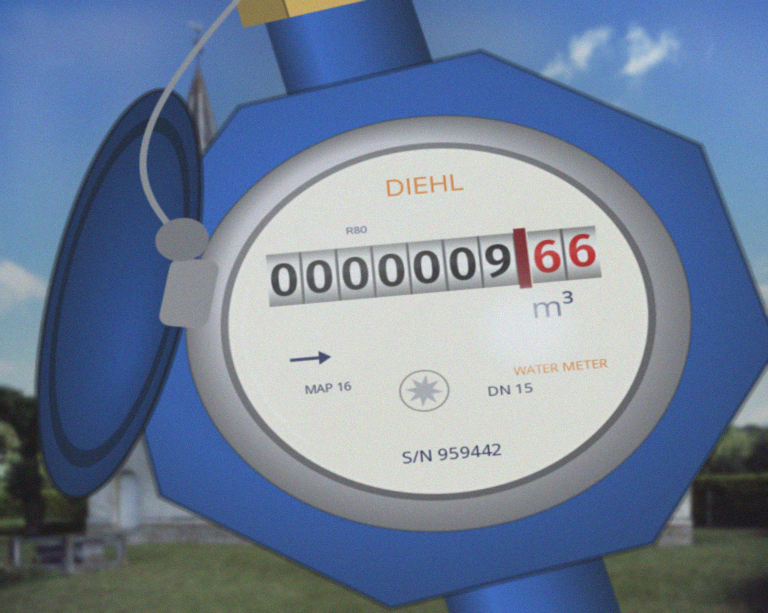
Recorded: value=9.66 unit=m³
